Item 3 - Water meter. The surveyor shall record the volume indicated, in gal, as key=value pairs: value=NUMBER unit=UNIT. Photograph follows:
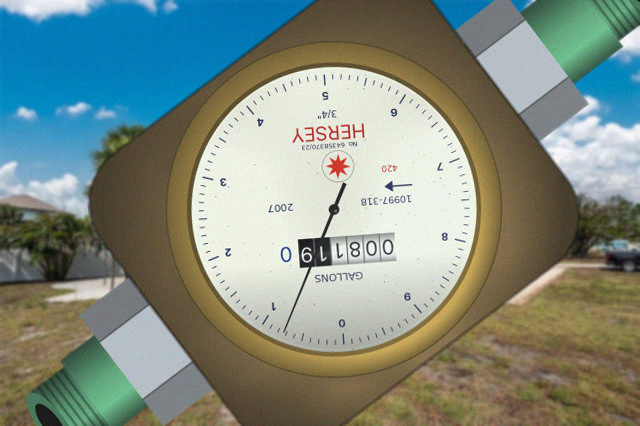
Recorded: value=81190.7 unit=gal
